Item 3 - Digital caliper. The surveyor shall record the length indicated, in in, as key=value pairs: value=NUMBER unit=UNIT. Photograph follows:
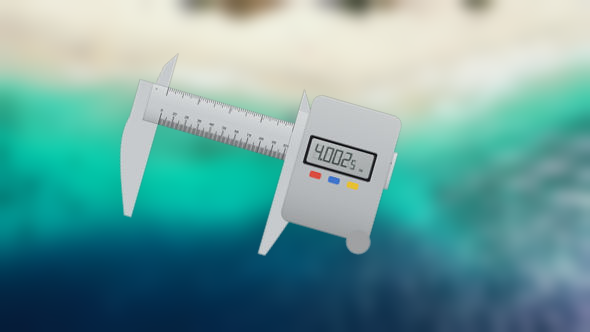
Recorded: value=4.0025 unit=in
